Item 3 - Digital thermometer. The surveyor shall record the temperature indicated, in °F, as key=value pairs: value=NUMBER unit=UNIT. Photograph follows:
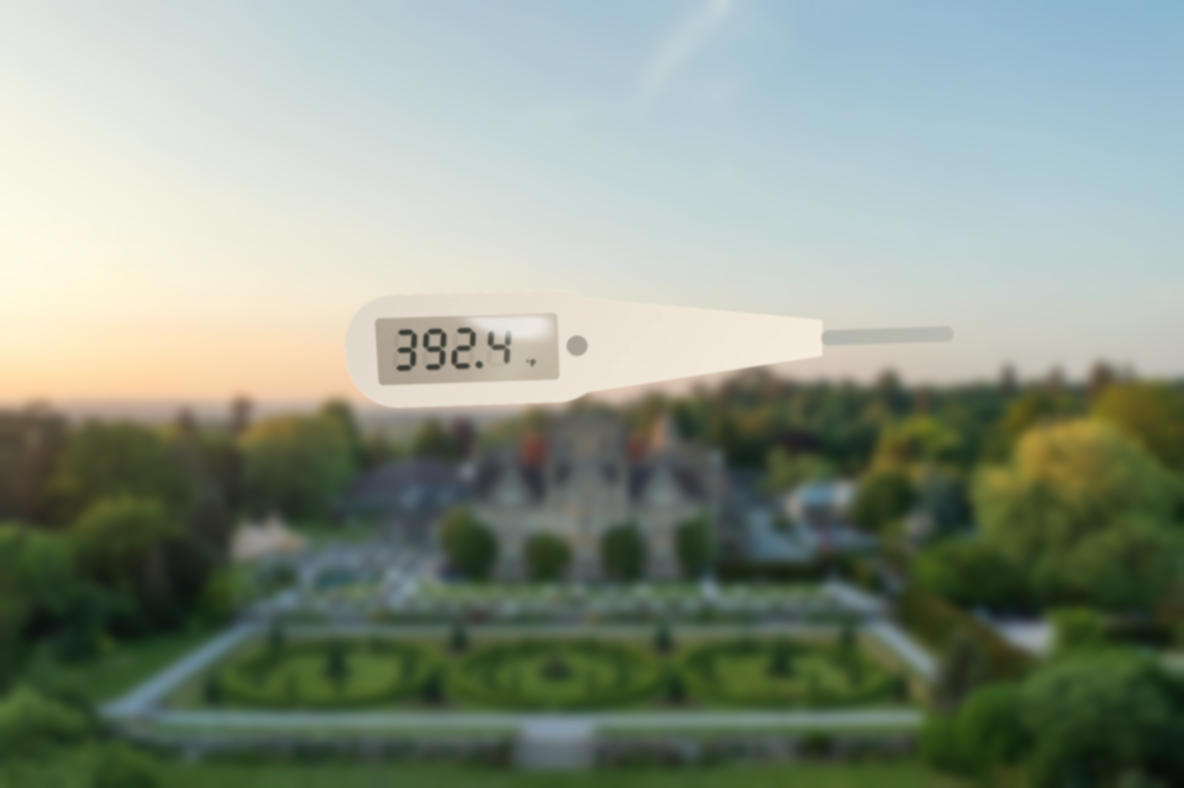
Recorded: value=392.4 unit=°F
